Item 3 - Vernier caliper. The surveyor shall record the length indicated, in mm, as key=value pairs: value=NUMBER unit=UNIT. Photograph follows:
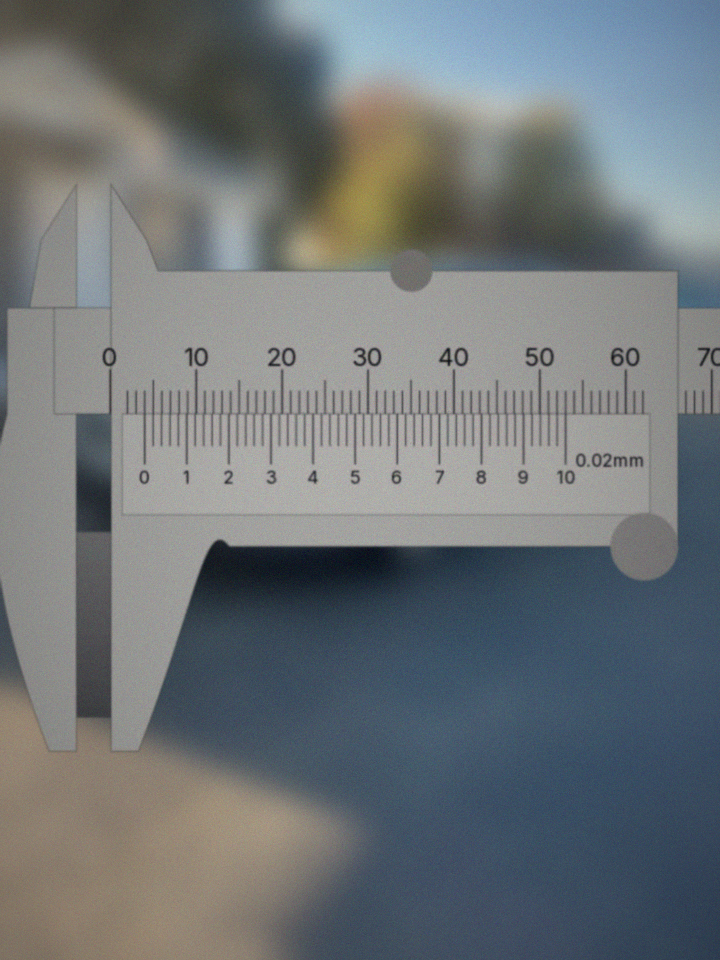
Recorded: value=4.0 unit=mm
